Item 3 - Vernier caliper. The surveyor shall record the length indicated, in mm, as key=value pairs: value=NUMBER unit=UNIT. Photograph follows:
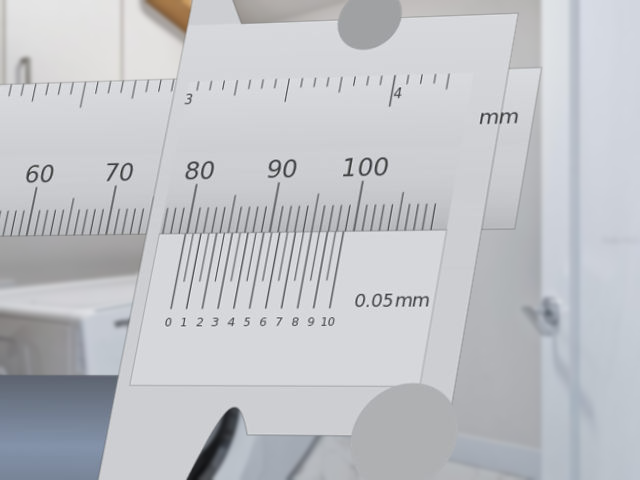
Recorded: value=79.8 unit=mm
